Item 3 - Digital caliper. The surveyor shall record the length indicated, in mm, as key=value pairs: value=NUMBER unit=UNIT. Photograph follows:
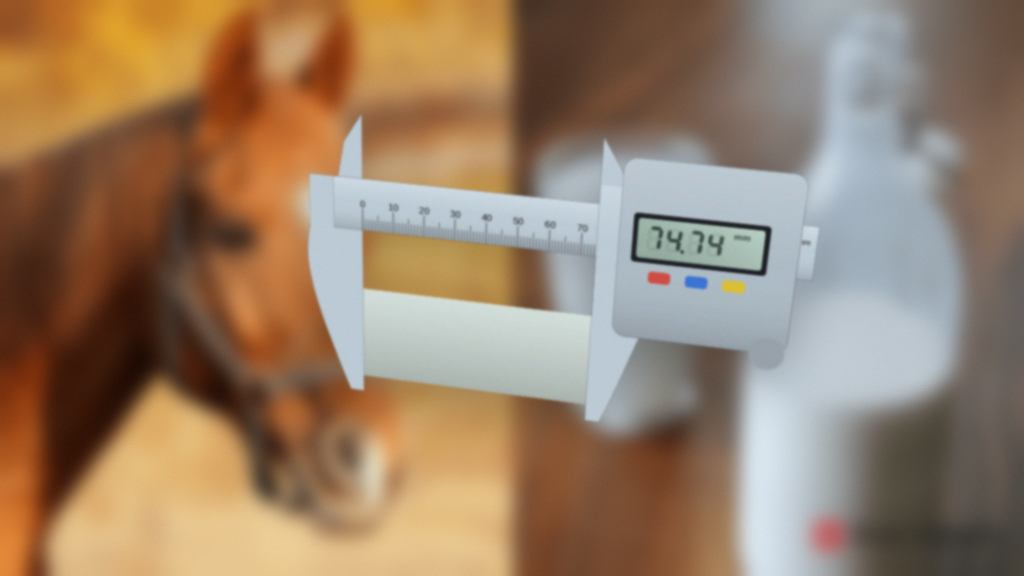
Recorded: value=74.74 unit=mm
